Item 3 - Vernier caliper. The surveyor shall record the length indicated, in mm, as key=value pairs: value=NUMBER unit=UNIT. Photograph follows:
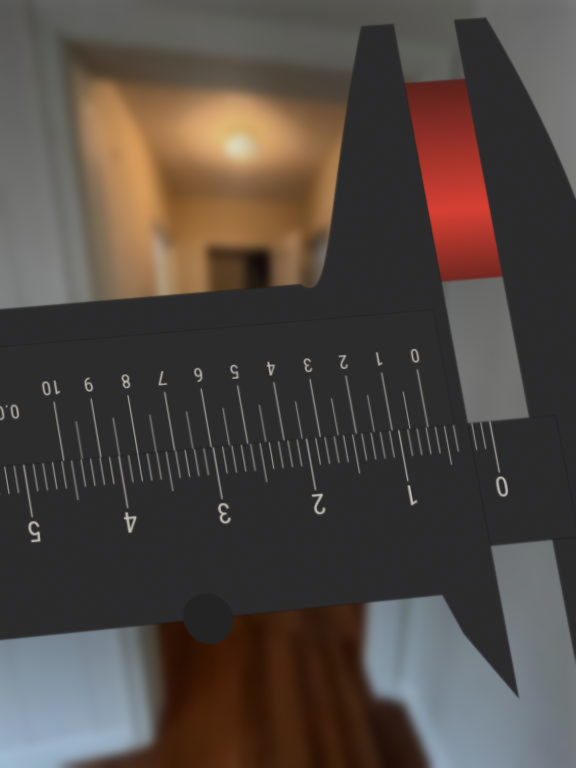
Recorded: value=6.8 unit=mm
